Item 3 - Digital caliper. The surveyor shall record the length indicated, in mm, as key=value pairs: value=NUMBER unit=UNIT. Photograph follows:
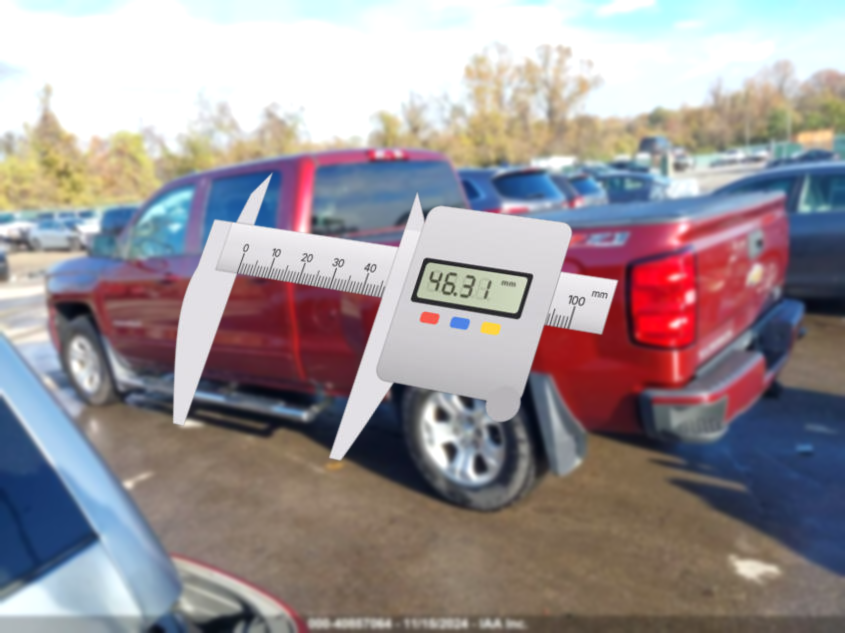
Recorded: value=46.31 unit=mm
